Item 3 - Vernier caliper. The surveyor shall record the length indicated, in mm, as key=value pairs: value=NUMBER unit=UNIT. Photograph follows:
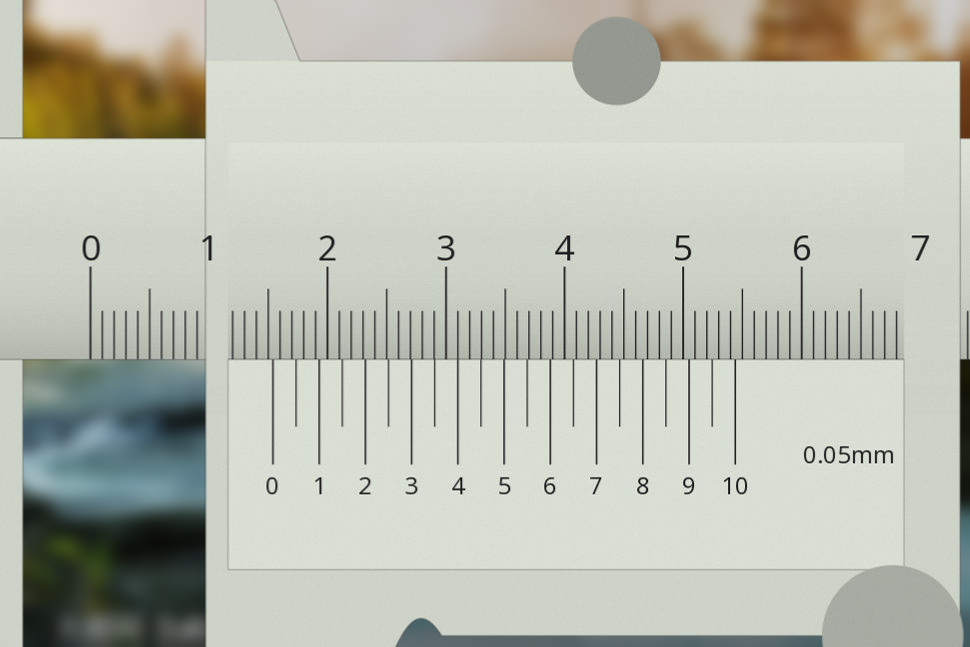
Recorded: value=15.4 unit=mm
